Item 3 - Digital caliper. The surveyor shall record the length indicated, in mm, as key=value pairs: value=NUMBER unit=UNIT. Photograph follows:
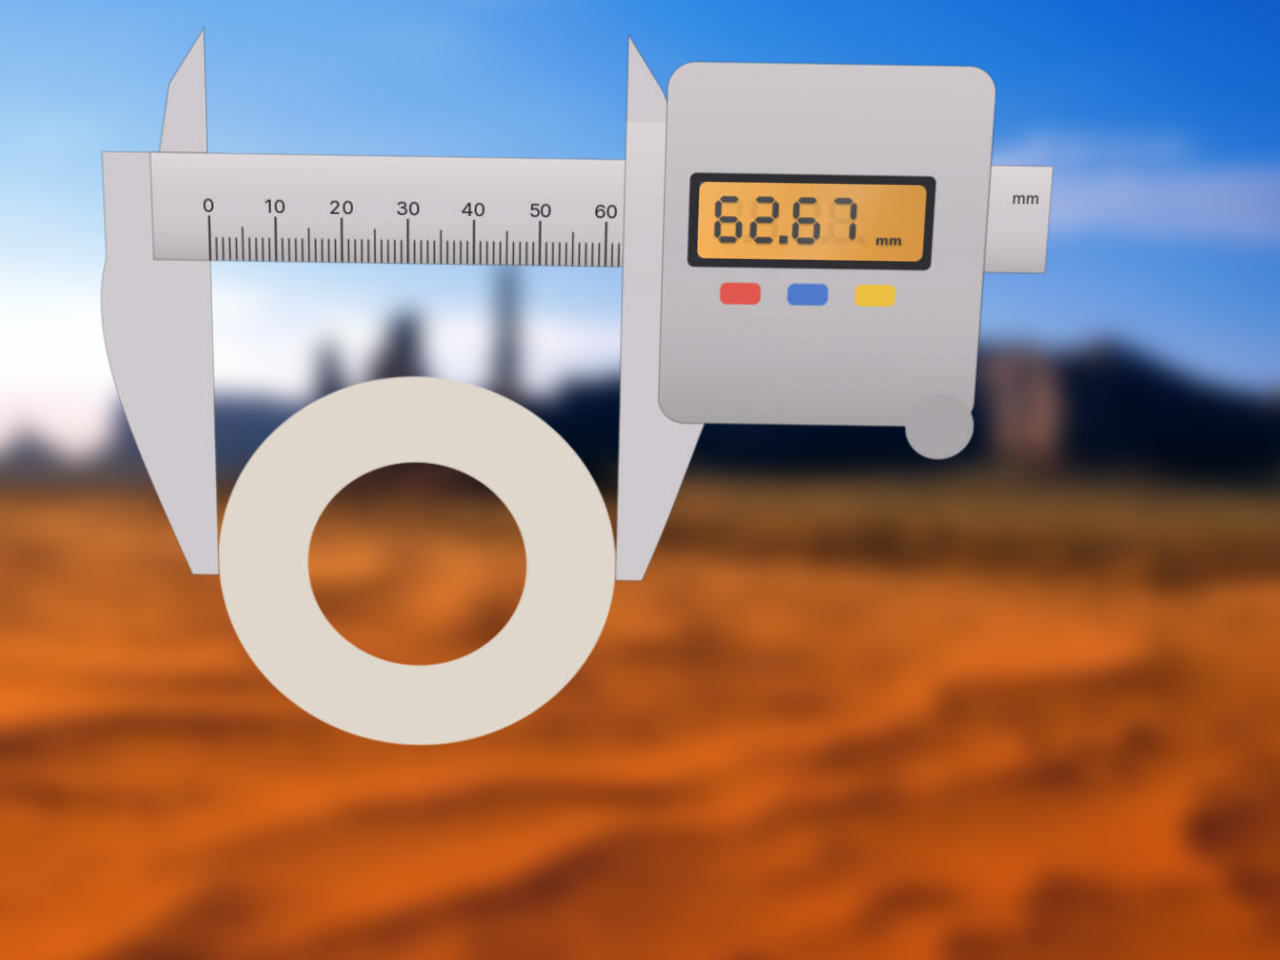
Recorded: value=62.67 unit=mm
